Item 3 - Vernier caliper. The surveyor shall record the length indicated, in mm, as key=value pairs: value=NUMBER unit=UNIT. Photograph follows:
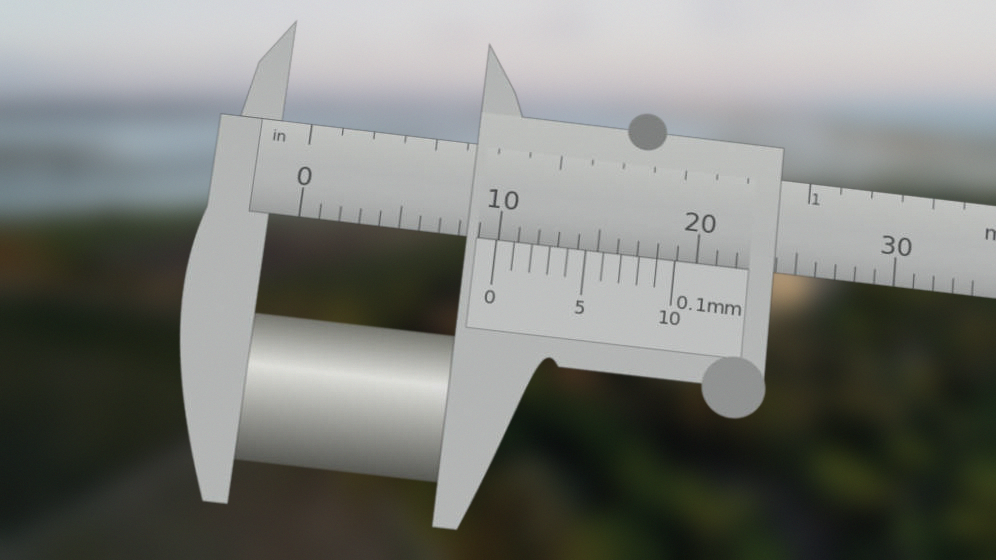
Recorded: value=9.9 unit=mm
